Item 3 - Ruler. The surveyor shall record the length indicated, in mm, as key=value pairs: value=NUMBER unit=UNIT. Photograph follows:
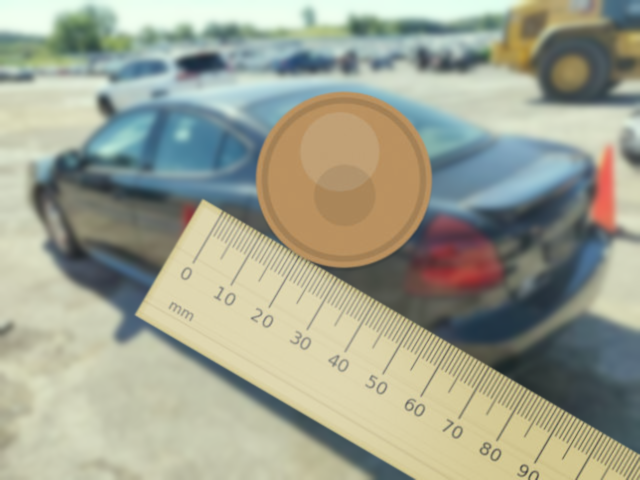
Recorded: value=40 unit=mm
